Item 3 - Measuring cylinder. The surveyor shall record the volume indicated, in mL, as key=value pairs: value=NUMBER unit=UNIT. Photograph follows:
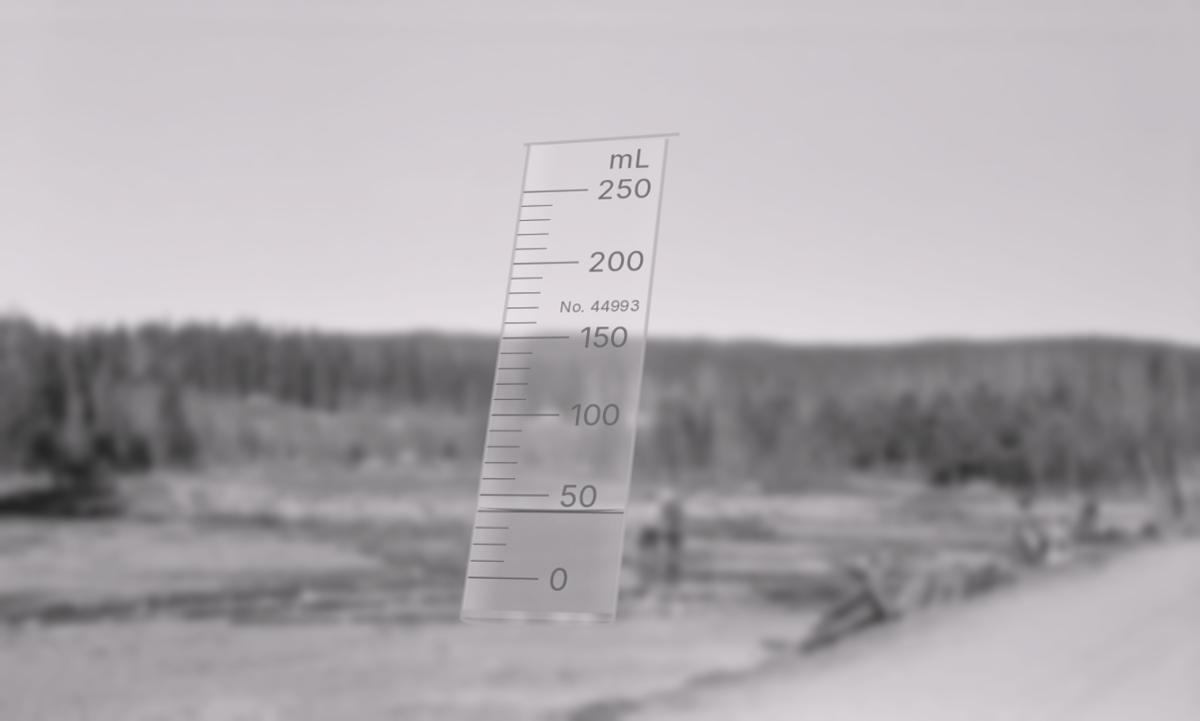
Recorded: value=40 unit=mL
